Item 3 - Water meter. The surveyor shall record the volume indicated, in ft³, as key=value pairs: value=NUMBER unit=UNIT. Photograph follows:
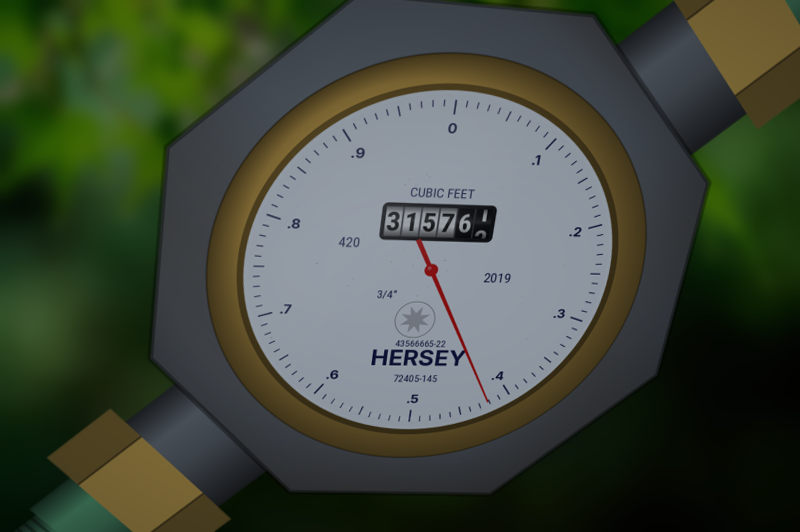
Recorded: value=315761.42 unit=ft³
